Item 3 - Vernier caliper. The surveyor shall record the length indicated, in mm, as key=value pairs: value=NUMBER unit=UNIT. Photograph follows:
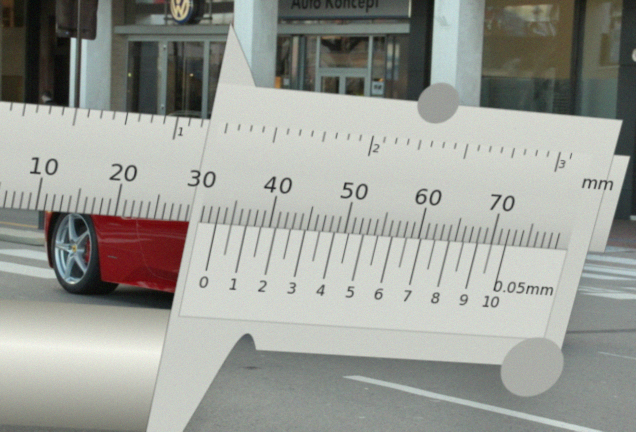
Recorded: value=33.0 unit=mm
